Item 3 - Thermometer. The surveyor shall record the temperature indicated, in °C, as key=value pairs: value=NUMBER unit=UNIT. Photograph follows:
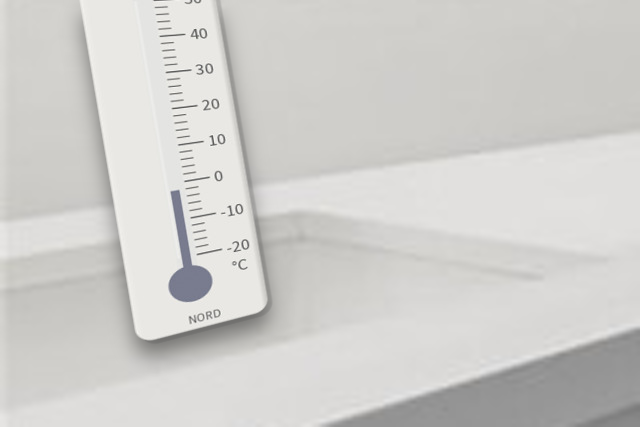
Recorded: value=-2 unit=°C
